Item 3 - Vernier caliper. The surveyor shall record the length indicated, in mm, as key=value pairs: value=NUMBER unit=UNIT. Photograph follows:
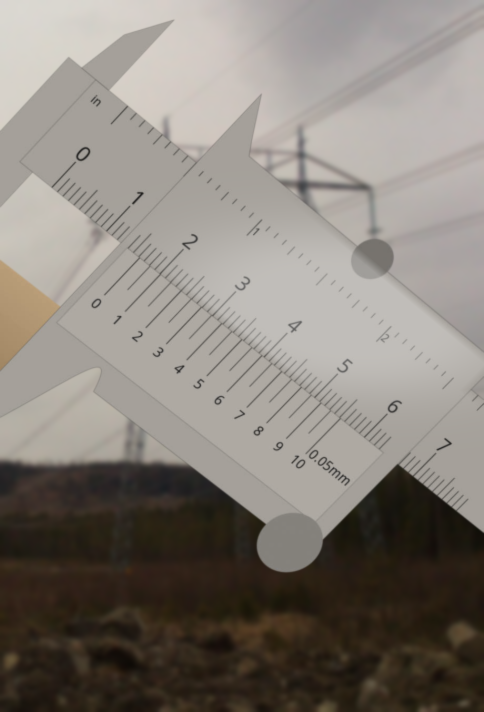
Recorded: value=16.2 unit=mm
